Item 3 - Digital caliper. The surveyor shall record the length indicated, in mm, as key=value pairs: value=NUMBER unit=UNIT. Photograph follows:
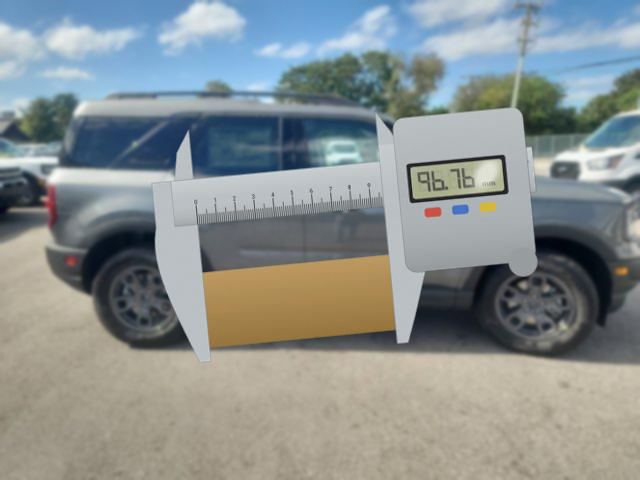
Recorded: value=96.76 unit=mm
